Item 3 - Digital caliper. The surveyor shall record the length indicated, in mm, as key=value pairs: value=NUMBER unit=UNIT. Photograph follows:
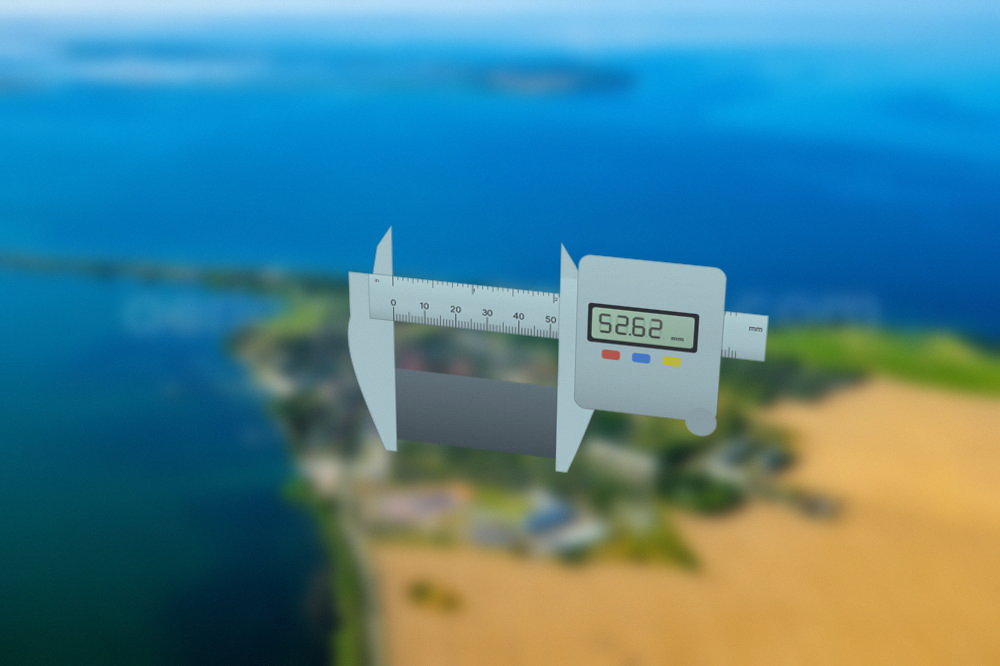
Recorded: value=52.62 unit=mm
